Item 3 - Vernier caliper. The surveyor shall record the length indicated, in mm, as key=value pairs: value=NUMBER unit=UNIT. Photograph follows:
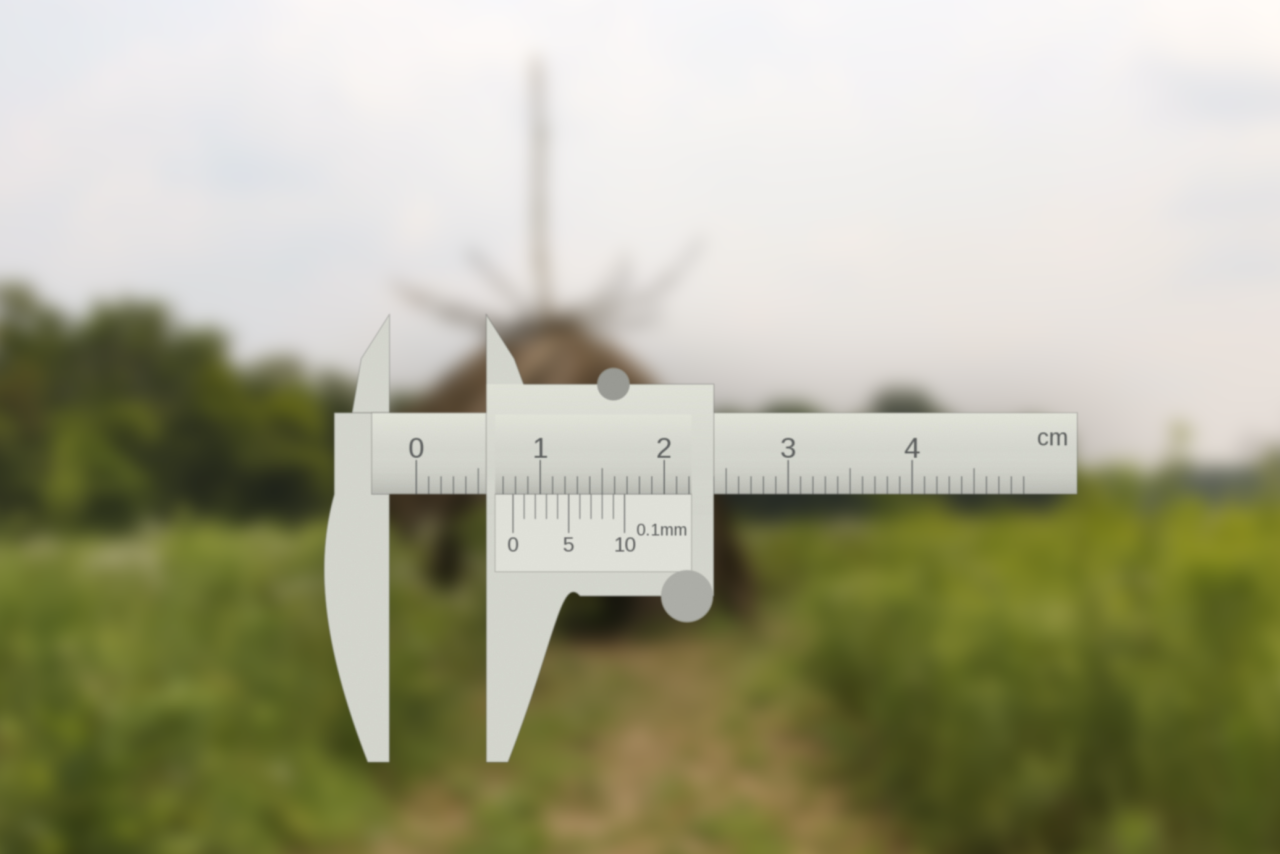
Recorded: value=7.8 unit=mm
